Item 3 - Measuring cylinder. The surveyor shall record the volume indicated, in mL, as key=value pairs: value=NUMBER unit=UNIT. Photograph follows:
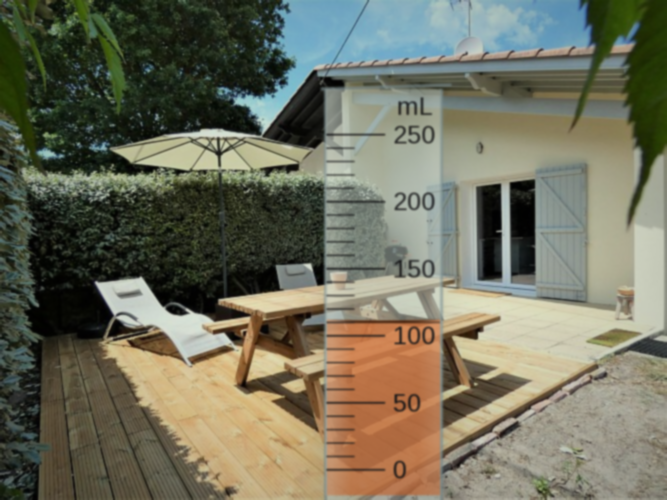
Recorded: value=110 unit=mL
